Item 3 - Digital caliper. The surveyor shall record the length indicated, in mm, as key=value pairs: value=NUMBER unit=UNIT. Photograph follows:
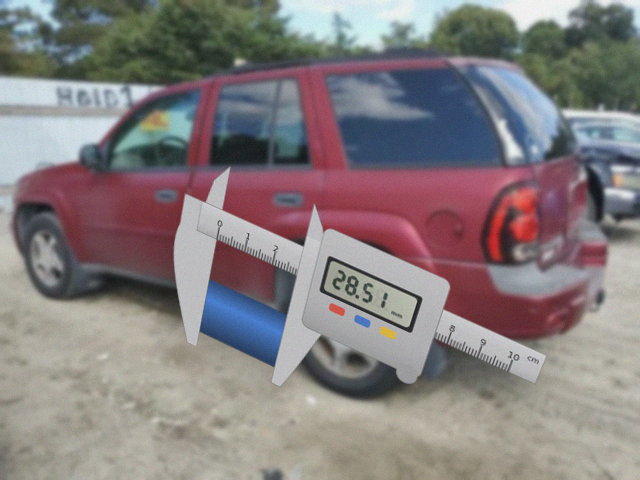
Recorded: value=28.51 unit=mm
